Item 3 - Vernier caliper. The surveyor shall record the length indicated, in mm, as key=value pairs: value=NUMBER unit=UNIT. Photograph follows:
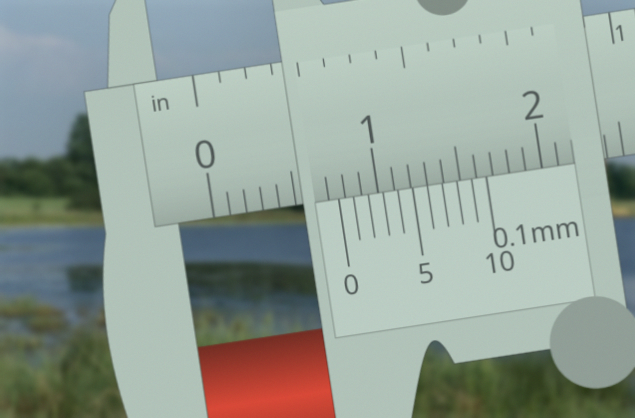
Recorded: value=7.6 unit=mm
